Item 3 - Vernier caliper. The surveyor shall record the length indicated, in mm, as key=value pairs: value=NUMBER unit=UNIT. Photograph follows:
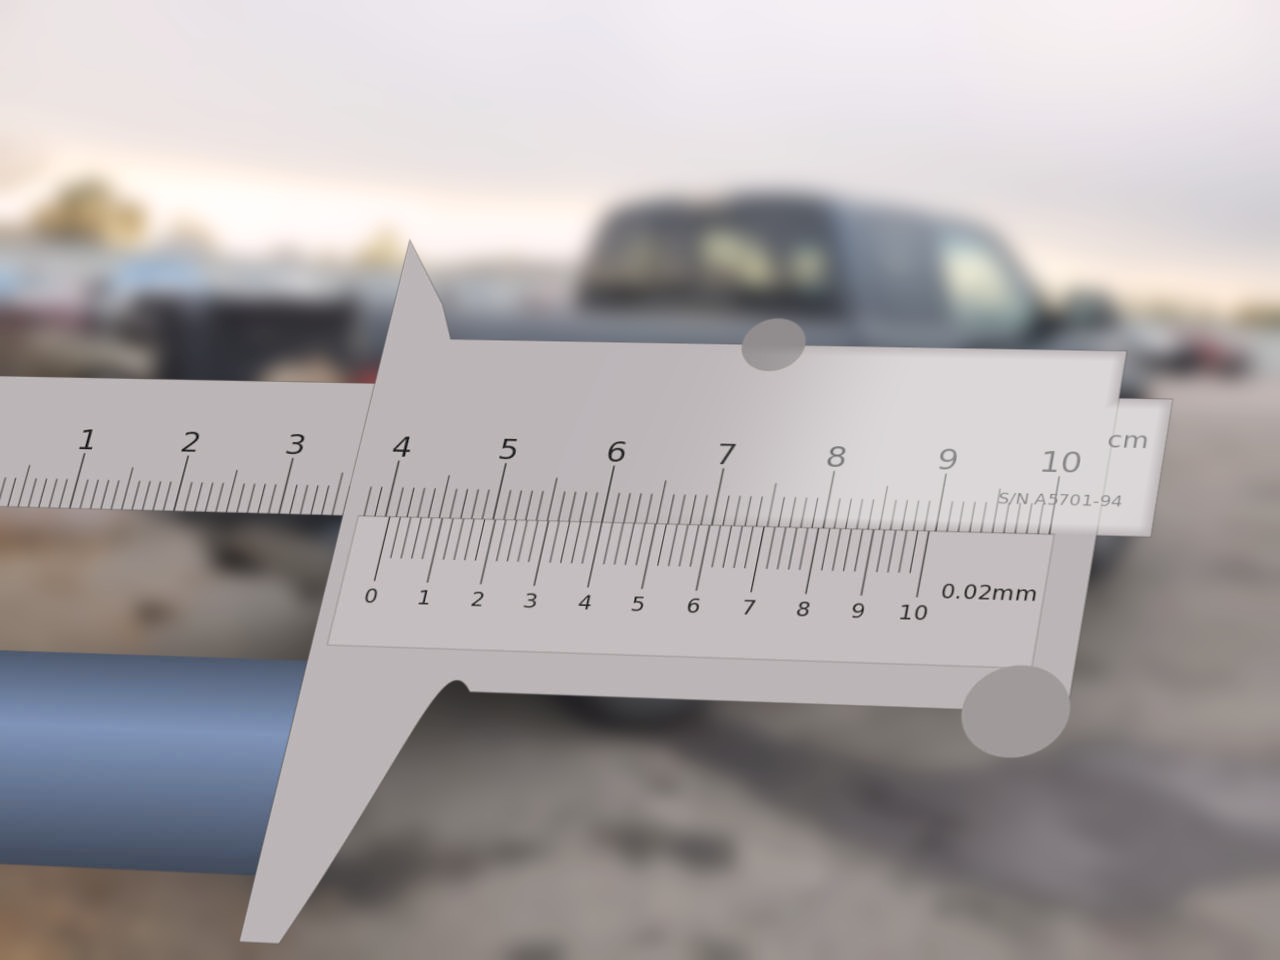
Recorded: value=40.4 unit=mm
